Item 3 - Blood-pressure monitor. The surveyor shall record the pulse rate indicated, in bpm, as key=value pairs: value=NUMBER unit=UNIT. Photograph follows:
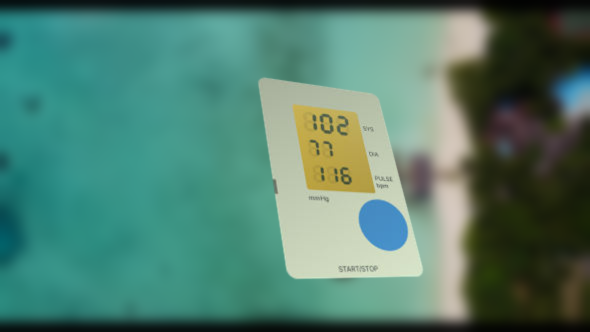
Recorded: value=116 unit=bpm
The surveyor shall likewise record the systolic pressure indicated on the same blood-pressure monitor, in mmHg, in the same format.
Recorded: value=102 unit=mmHg
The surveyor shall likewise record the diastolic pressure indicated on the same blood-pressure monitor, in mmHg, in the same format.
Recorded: value=77 unit=mmHg
